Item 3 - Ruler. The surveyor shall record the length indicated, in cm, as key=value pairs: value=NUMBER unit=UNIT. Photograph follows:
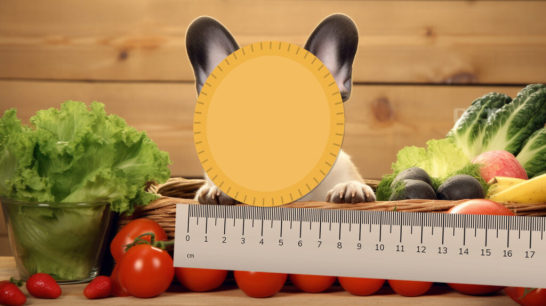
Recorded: value=8 unit=cm
